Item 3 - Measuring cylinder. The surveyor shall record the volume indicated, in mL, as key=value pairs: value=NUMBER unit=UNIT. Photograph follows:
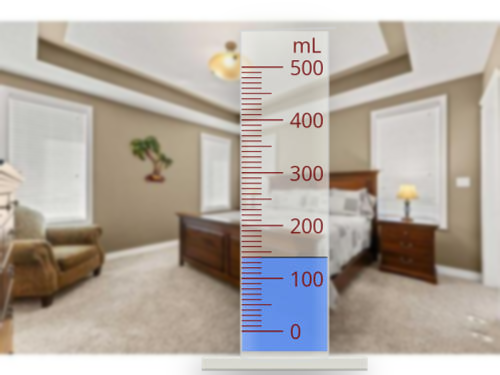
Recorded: value=140 unit=mL
